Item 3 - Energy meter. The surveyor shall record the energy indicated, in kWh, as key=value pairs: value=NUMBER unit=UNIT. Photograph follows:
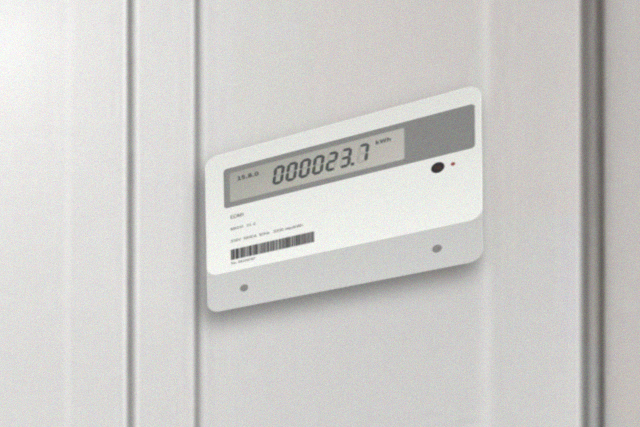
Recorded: value=23.7 unit=kWh
